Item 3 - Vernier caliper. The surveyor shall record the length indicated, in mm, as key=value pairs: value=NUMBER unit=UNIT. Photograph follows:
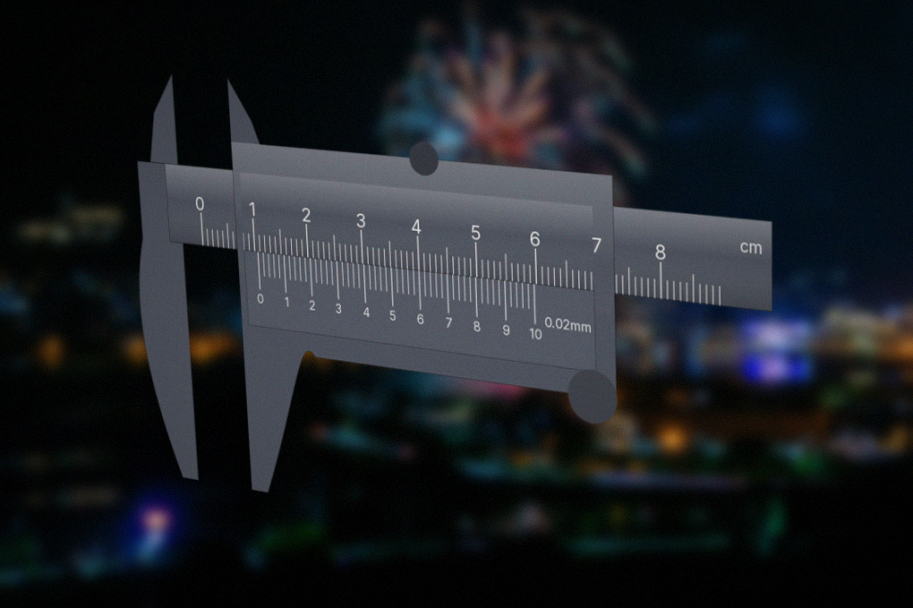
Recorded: value=10.6 unit=mm
